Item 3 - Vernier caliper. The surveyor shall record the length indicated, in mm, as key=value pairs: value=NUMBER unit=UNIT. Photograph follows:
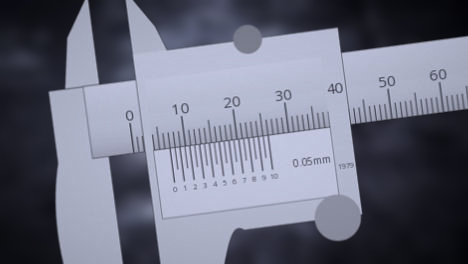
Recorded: value=7.0 unit=mm
